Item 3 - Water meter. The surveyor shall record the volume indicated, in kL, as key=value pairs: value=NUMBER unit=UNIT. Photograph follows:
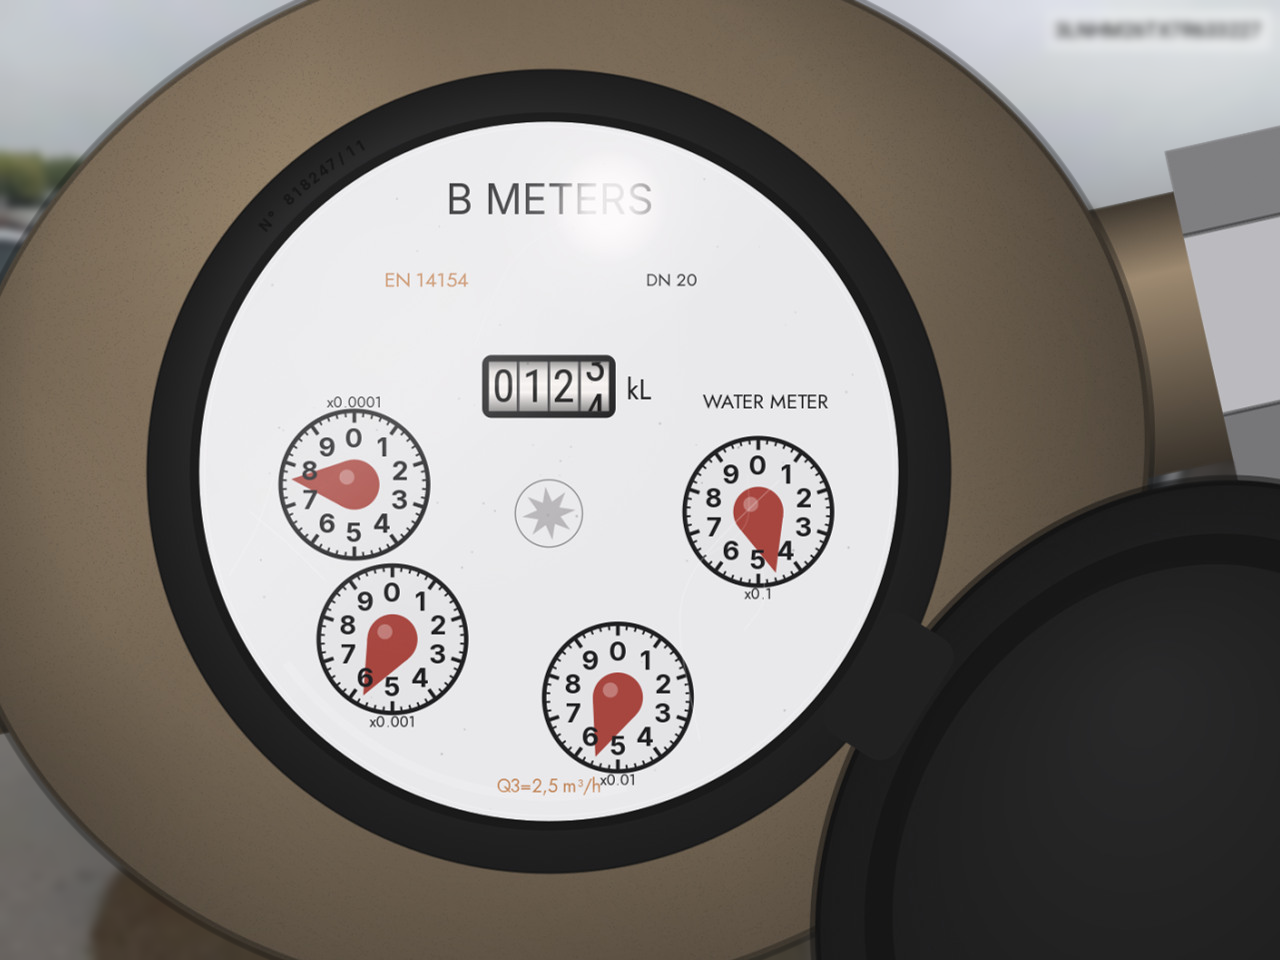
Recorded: value=123.4557 unit=kL
